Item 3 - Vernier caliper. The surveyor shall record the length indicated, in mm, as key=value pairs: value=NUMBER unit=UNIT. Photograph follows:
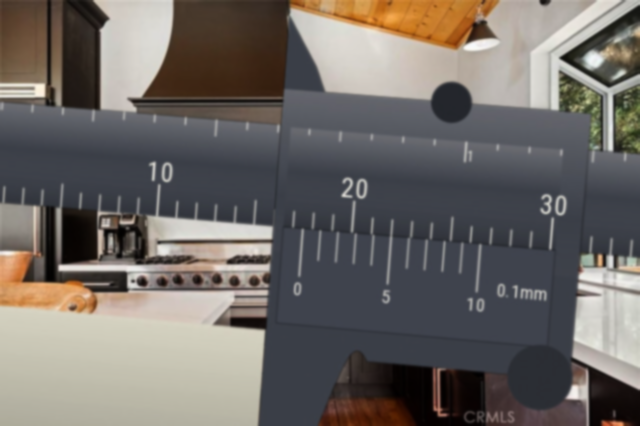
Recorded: value=17.5 unit=mm
